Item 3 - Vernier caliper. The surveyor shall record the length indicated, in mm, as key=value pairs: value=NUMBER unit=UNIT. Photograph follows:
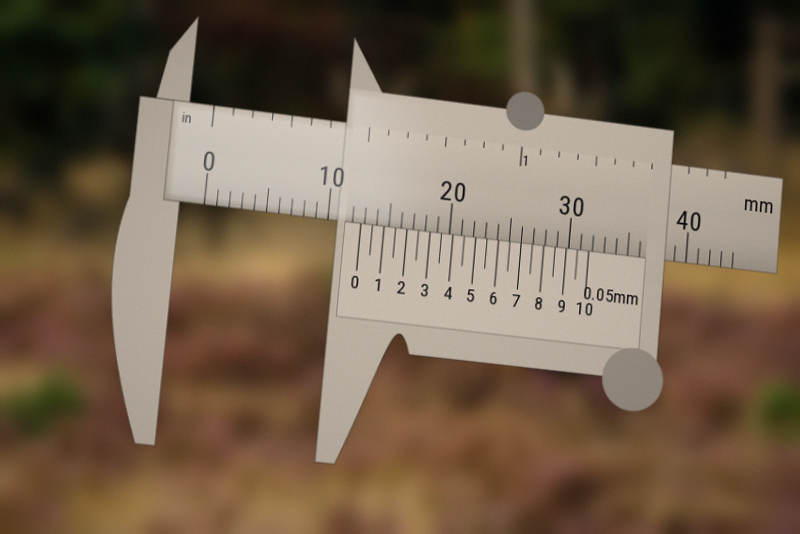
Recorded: value=12.7 unit=mm
